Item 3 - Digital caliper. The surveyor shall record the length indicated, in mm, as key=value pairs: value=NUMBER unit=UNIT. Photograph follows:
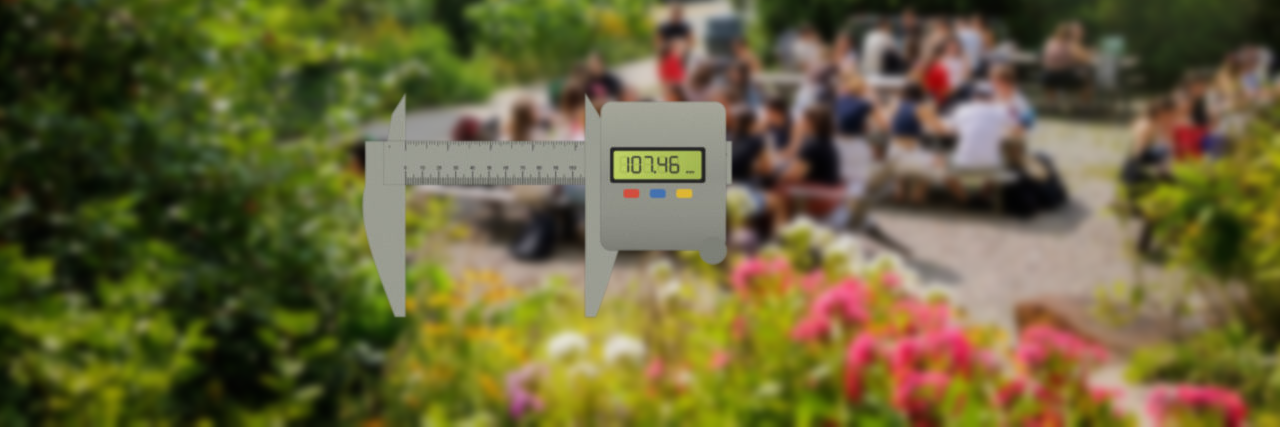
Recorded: value=107.46 unit=mm
